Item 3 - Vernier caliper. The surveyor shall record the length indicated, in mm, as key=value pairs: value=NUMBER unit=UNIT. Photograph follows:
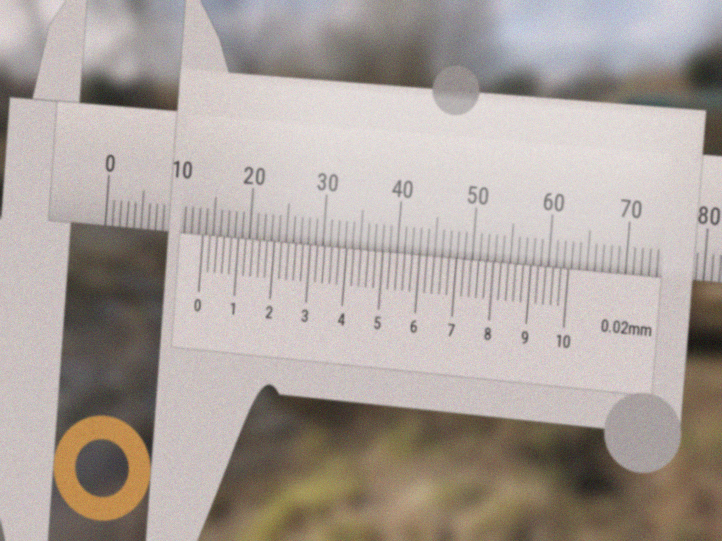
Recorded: value=13.6 unit=mm
